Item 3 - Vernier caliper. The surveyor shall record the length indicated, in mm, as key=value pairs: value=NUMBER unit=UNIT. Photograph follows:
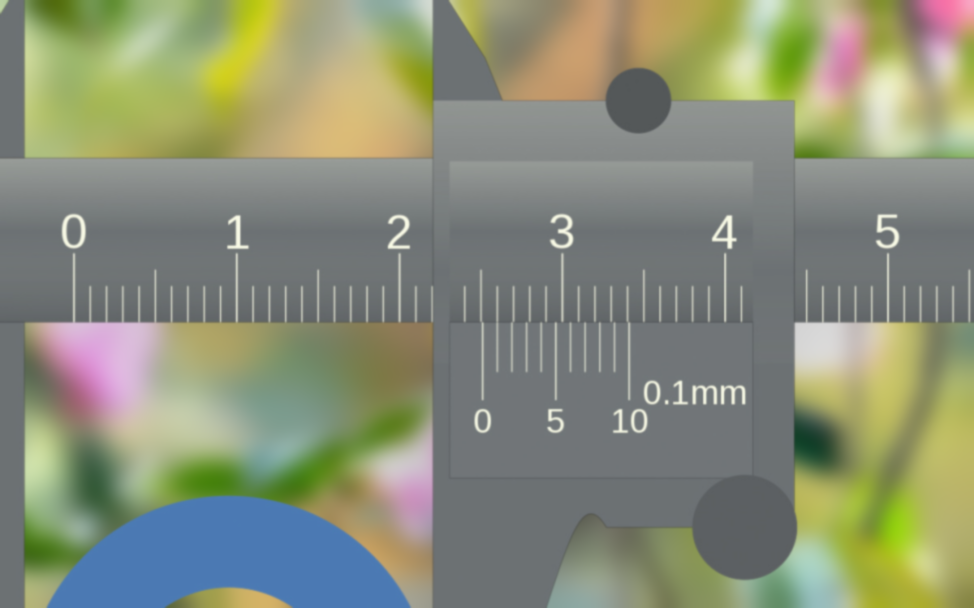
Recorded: value=25.1 unit=mm
